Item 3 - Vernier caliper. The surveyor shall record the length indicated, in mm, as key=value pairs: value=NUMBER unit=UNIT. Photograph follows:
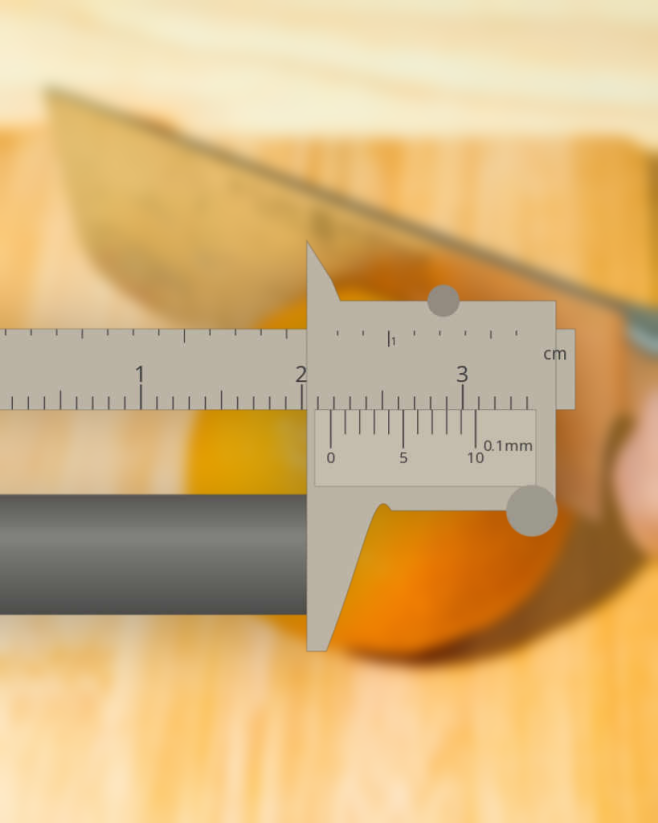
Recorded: value=21.8 unit=mm
